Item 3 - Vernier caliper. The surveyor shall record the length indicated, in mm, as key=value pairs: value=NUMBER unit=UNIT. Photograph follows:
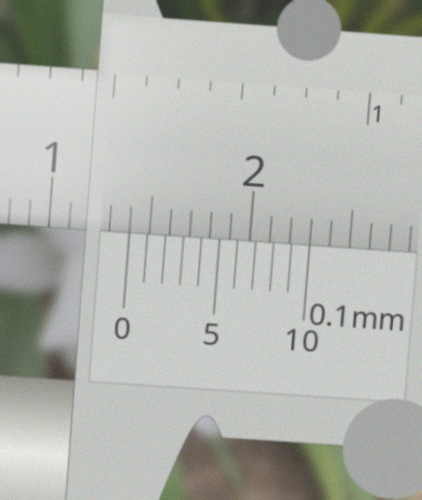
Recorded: value=14.0 unit=mm
